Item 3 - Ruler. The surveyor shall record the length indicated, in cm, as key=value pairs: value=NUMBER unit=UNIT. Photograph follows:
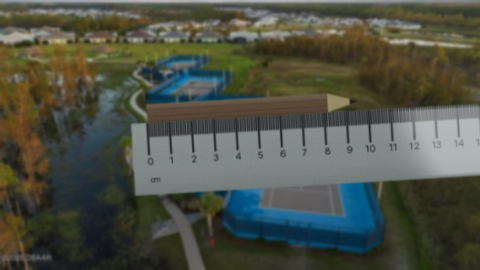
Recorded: value=9.5 unit=cm
